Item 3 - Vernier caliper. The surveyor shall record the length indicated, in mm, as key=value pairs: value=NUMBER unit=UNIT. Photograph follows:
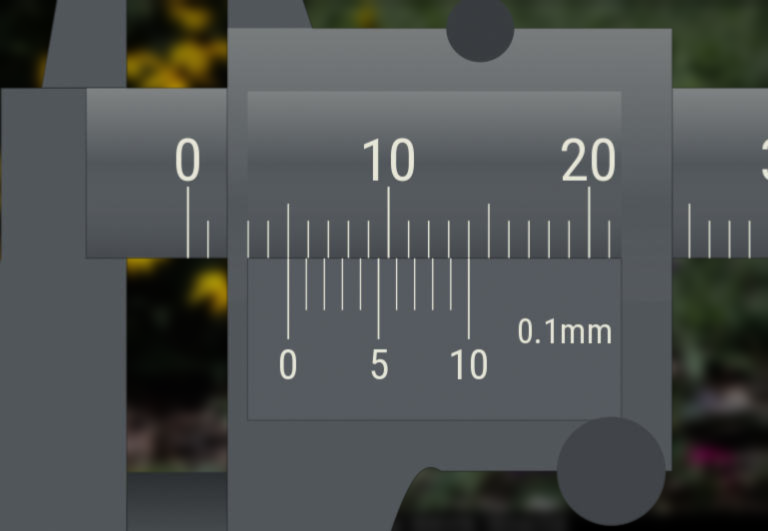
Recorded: value=5.0 unit=mm
